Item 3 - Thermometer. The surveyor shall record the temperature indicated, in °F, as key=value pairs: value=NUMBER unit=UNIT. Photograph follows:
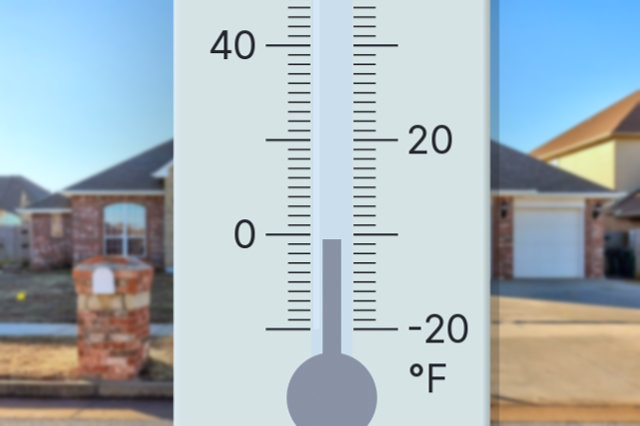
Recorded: value=-1 unit=°F
